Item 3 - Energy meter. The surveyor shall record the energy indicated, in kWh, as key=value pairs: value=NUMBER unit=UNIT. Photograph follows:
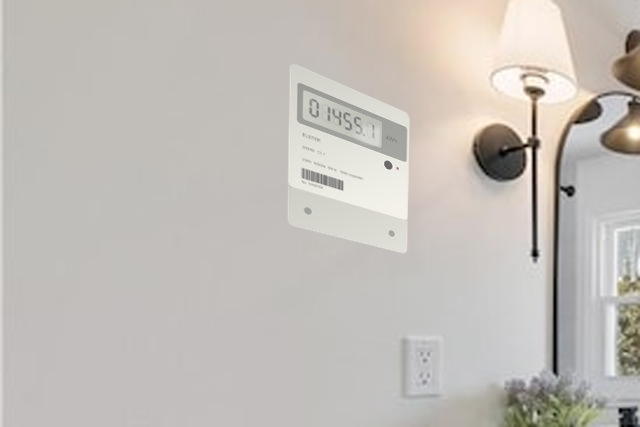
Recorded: value=1455.1 unit=kWh
